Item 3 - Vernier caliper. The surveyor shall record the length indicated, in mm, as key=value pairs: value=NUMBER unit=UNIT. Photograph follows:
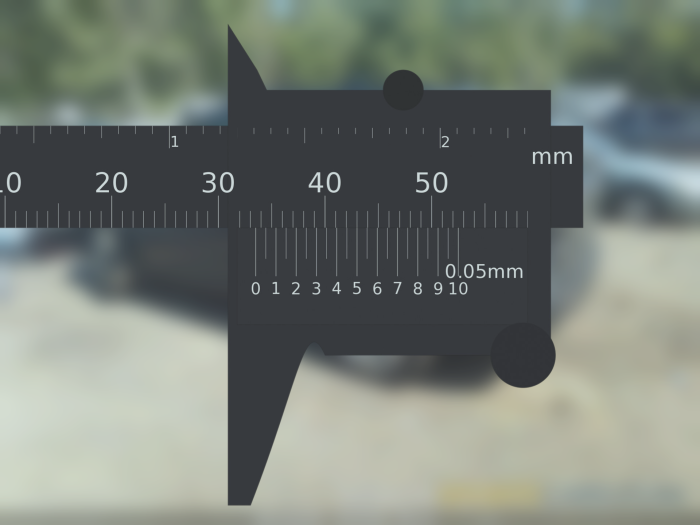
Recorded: value=33.5 unit=mm
